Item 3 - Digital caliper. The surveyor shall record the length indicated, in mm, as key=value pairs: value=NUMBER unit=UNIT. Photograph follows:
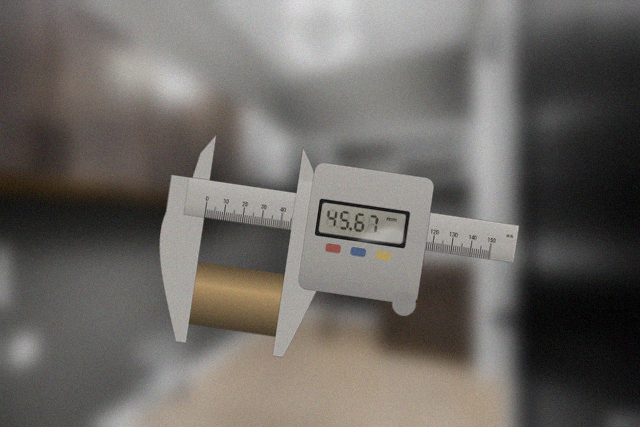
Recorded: value=45.67 unit=mm
